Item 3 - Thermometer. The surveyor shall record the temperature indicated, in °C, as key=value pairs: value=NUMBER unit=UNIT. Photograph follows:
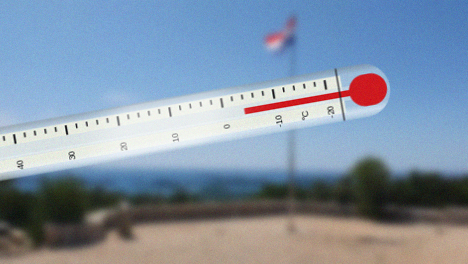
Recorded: value=-4 unit=°C
